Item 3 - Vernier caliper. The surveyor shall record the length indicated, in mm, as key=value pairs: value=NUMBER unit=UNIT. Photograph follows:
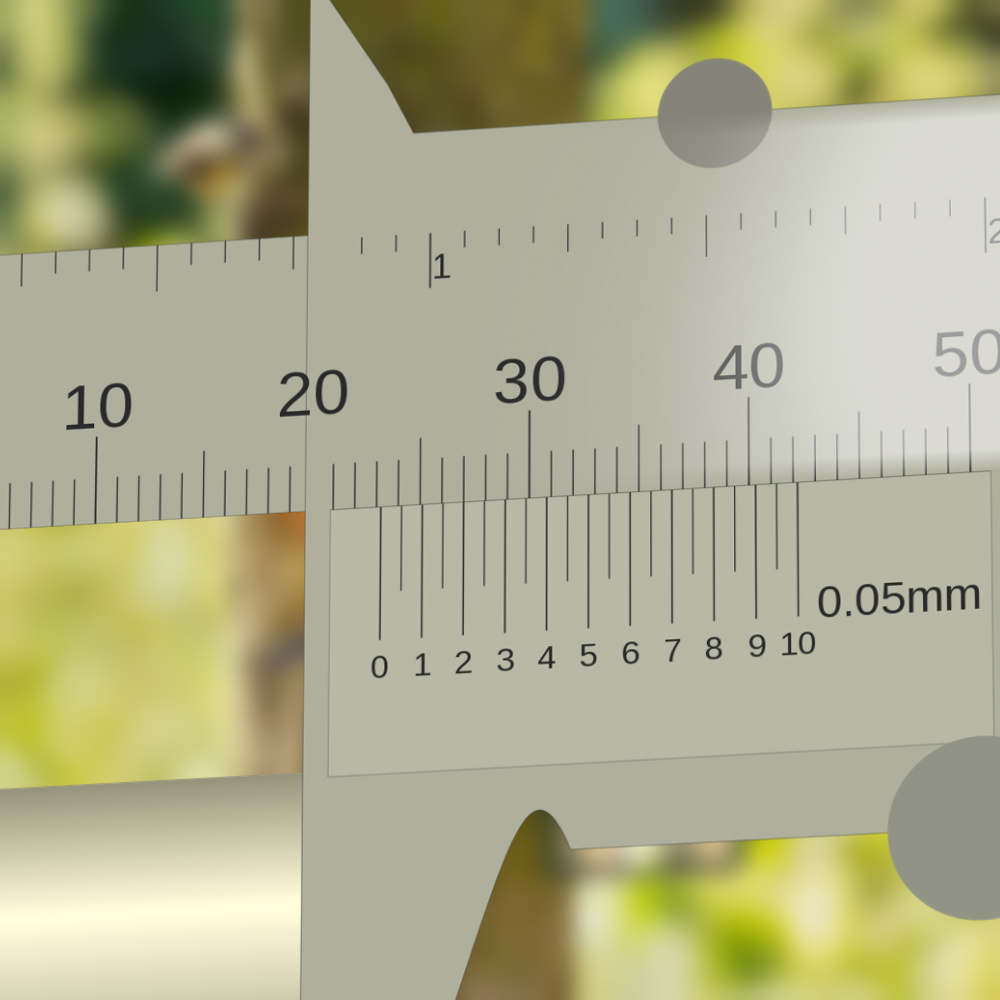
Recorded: value=23.2 unit=mm
